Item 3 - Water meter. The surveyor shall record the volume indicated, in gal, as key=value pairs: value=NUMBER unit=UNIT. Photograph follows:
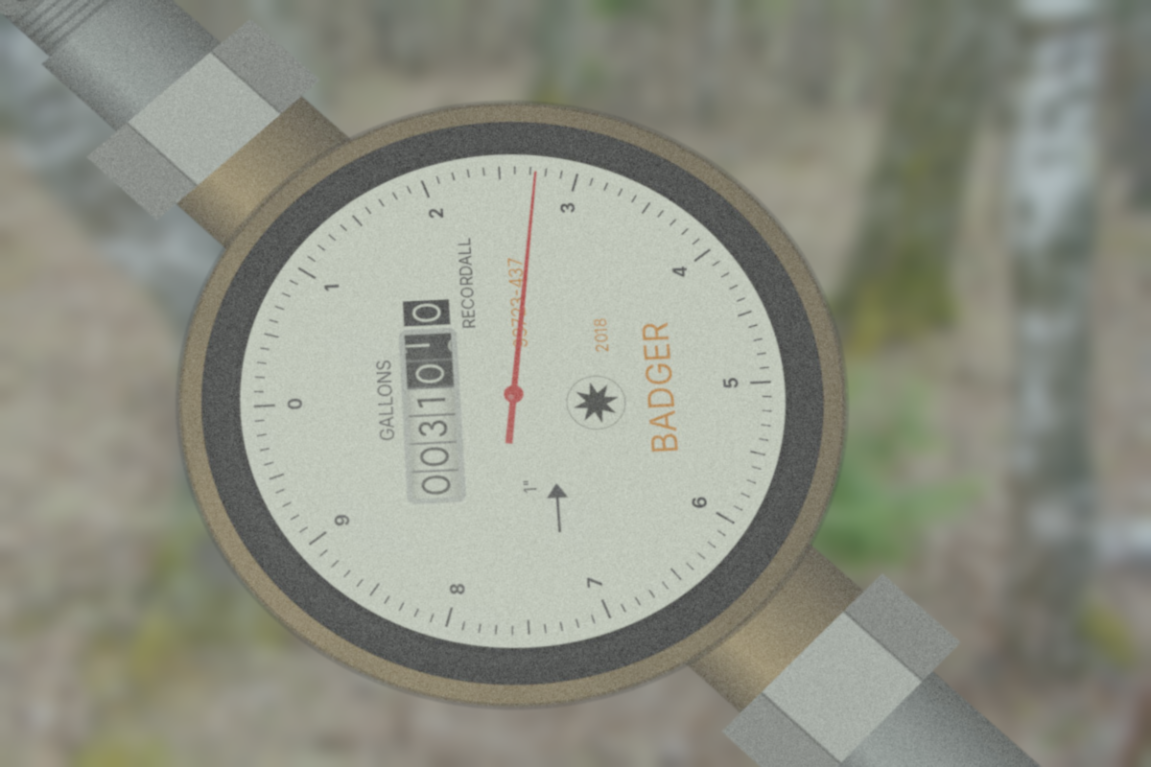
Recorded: value=31012.7 unit=gal
